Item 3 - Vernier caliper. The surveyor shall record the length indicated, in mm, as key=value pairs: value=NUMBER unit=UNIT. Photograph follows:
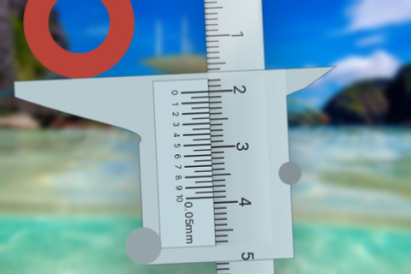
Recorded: value=20.0 unit=mm
